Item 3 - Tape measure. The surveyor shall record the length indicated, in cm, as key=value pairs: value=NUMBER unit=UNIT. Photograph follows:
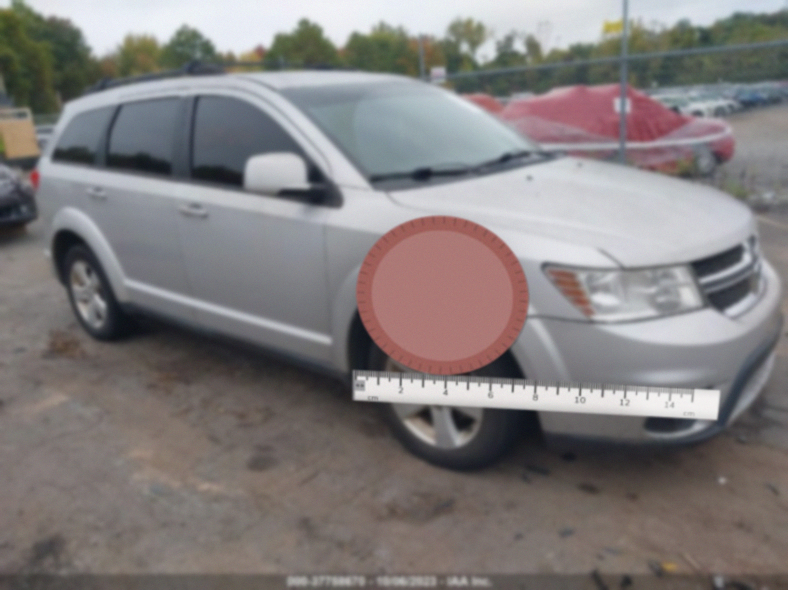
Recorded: value=7.5 unit=cm
